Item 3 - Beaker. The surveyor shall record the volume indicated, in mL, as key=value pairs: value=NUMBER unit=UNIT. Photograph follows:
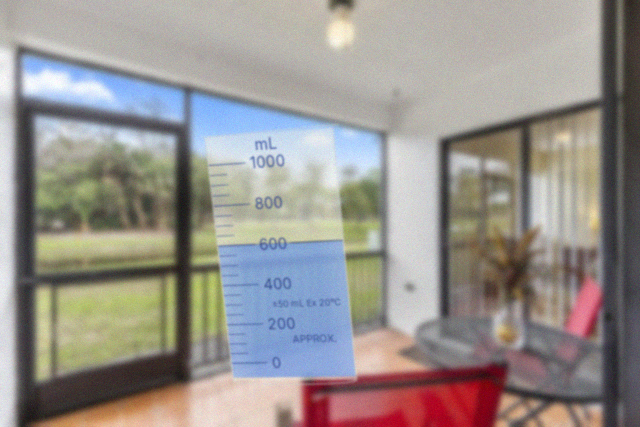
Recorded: value=600 unit=mL
